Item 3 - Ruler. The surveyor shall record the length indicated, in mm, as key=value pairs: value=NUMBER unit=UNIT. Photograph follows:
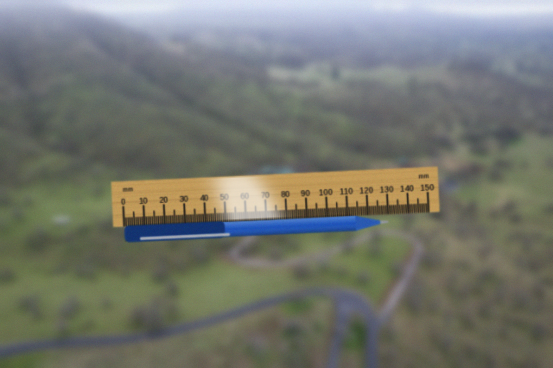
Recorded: value=130 unit=mm
